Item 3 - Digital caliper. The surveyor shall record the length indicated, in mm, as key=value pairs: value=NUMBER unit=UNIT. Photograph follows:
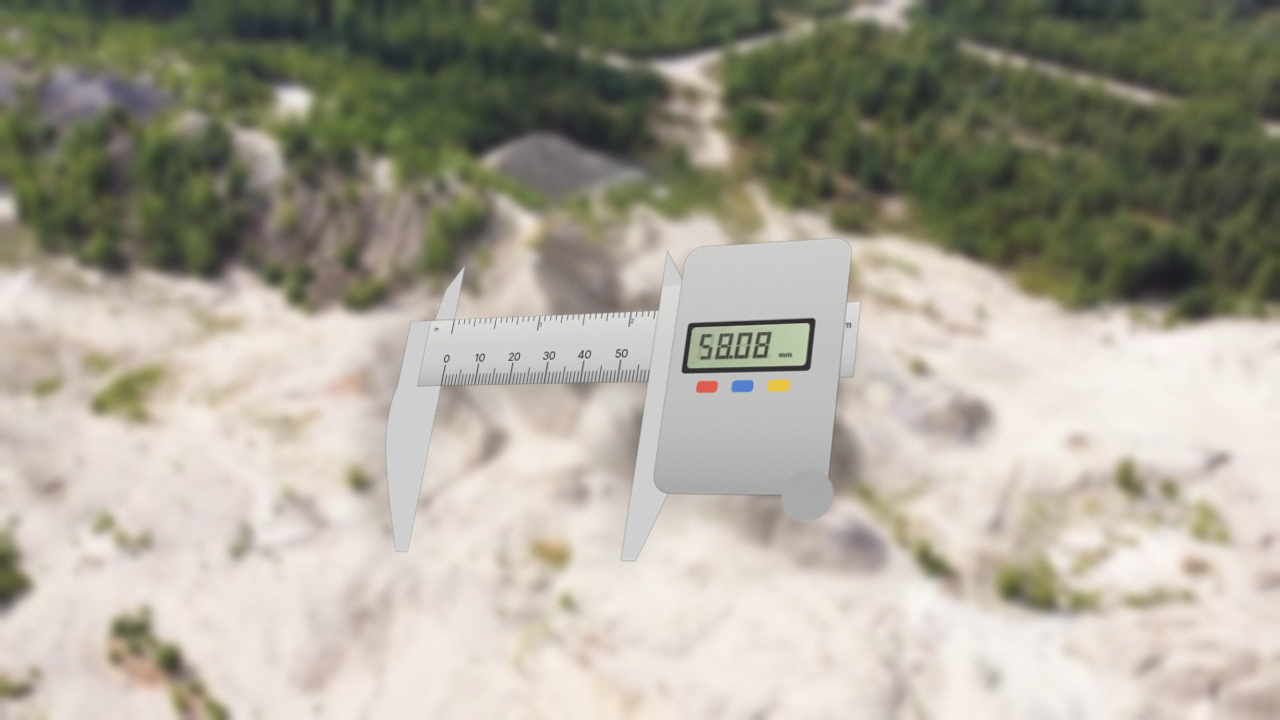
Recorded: value=58.08 unit=mm
